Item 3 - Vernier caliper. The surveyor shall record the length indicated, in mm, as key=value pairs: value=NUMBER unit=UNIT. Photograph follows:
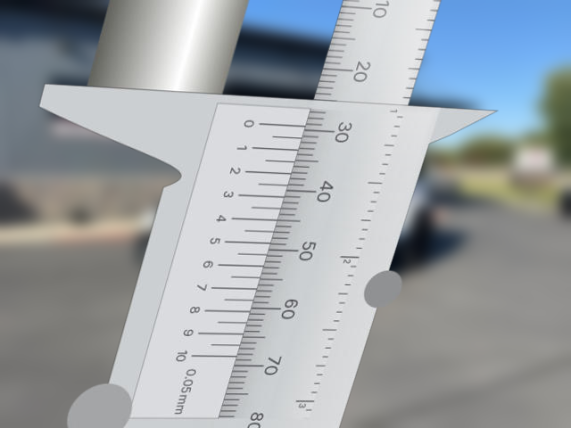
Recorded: value=29.4 unit=mm
